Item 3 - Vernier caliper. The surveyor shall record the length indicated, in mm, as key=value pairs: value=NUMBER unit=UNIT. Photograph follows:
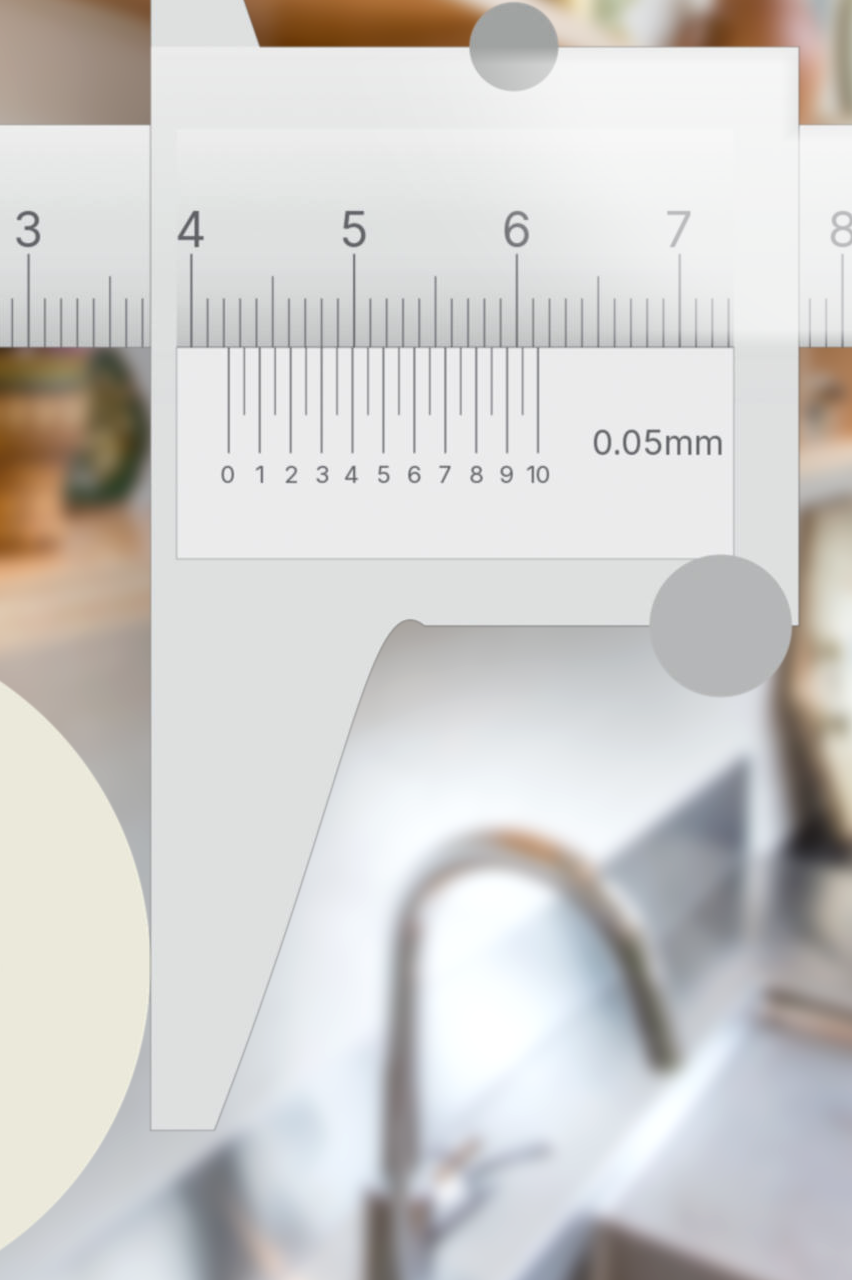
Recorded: value=42.3 unit=mm
